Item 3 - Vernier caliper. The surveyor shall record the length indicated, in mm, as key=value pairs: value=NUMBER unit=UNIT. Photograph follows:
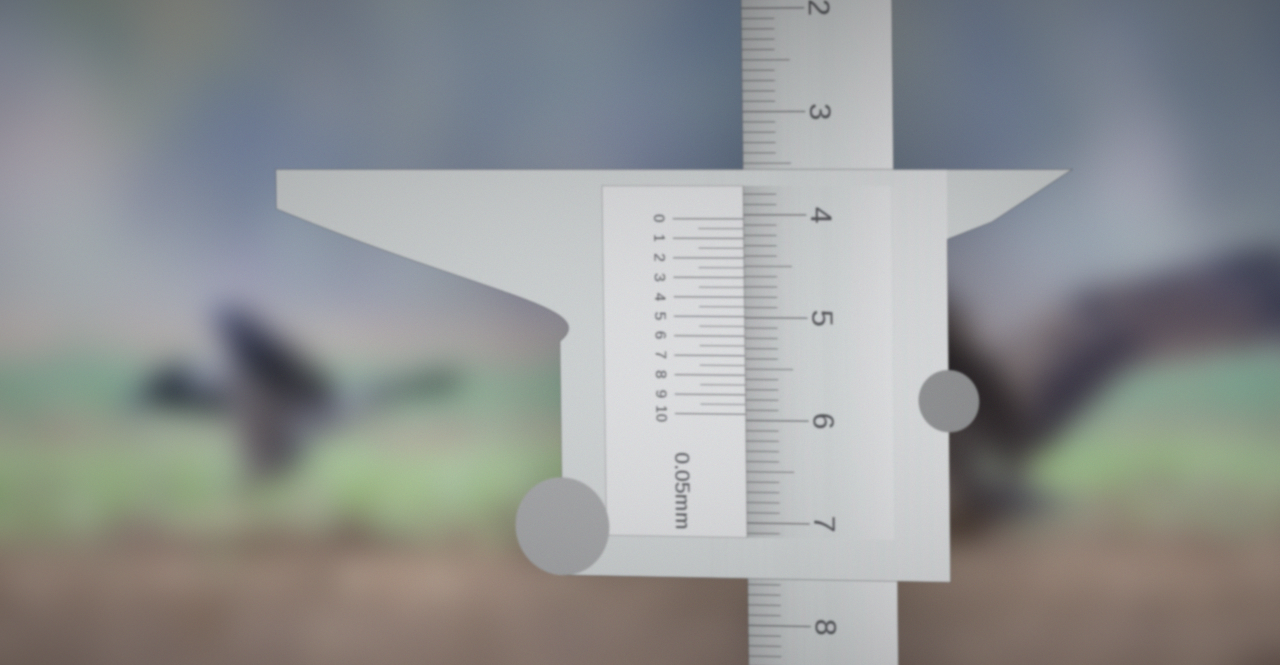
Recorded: value=40.4 unit=mm
